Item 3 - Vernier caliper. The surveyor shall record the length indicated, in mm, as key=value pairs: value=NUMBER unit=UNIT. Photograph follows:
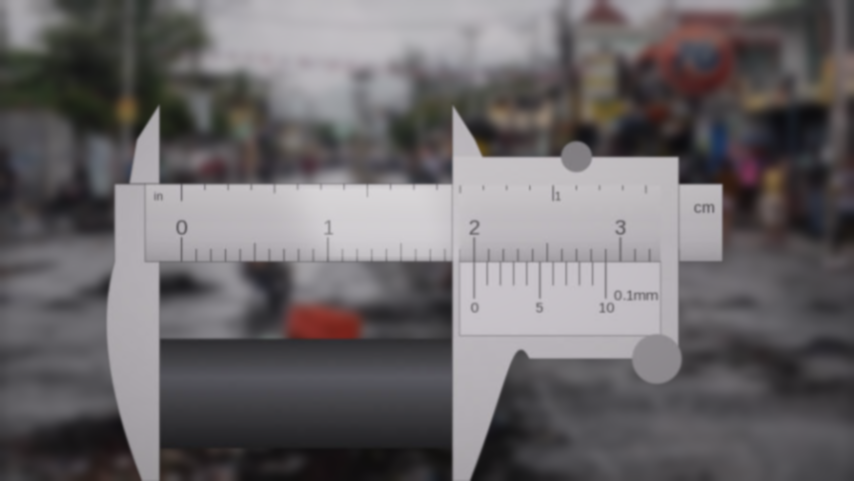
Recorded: value=20.0 unit=mm
